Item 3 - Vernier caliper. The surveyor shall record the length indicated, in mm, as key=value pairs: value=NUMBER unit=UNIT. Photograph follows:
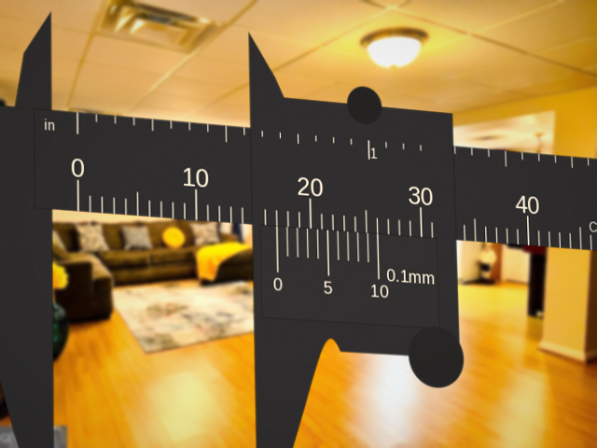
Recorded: value=17.0 unit=mm
